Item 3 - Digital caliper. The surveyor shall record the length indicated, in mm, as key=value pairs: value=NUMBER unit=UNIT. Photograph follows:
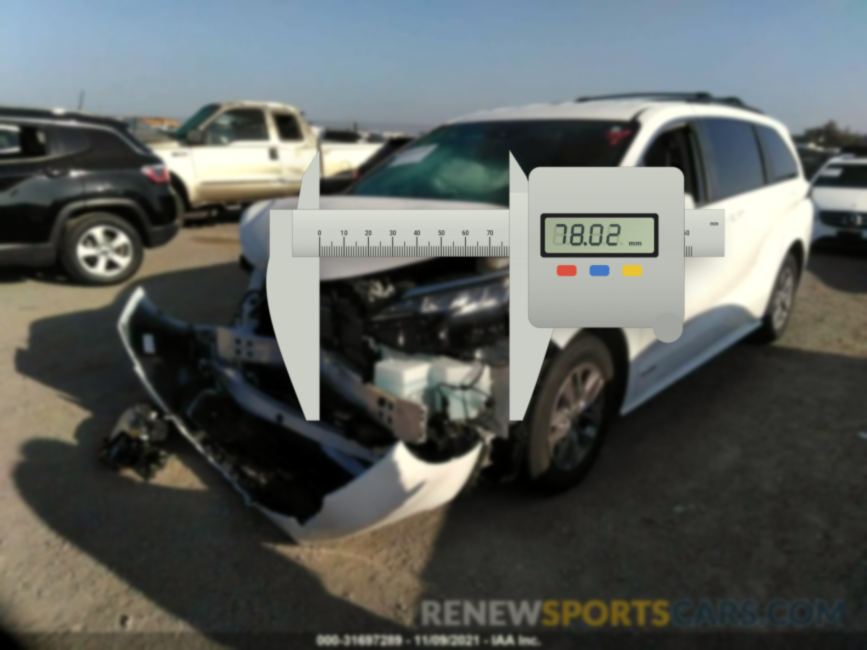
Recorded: value=78.02 unit=mm
